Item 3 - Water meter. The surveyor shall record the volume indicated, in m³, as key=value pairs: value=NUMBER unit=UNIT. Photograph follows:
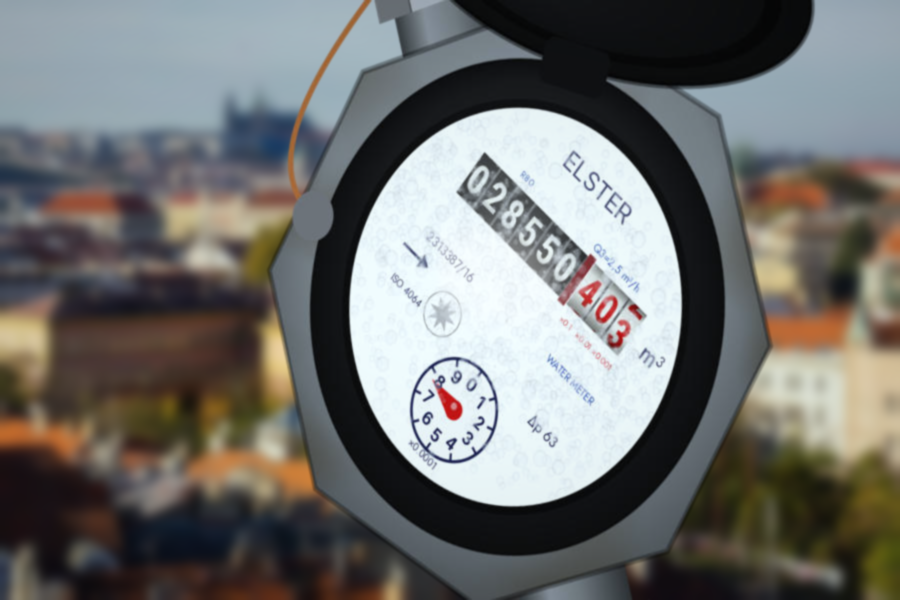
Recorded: value=28550.4027 unit=m³
